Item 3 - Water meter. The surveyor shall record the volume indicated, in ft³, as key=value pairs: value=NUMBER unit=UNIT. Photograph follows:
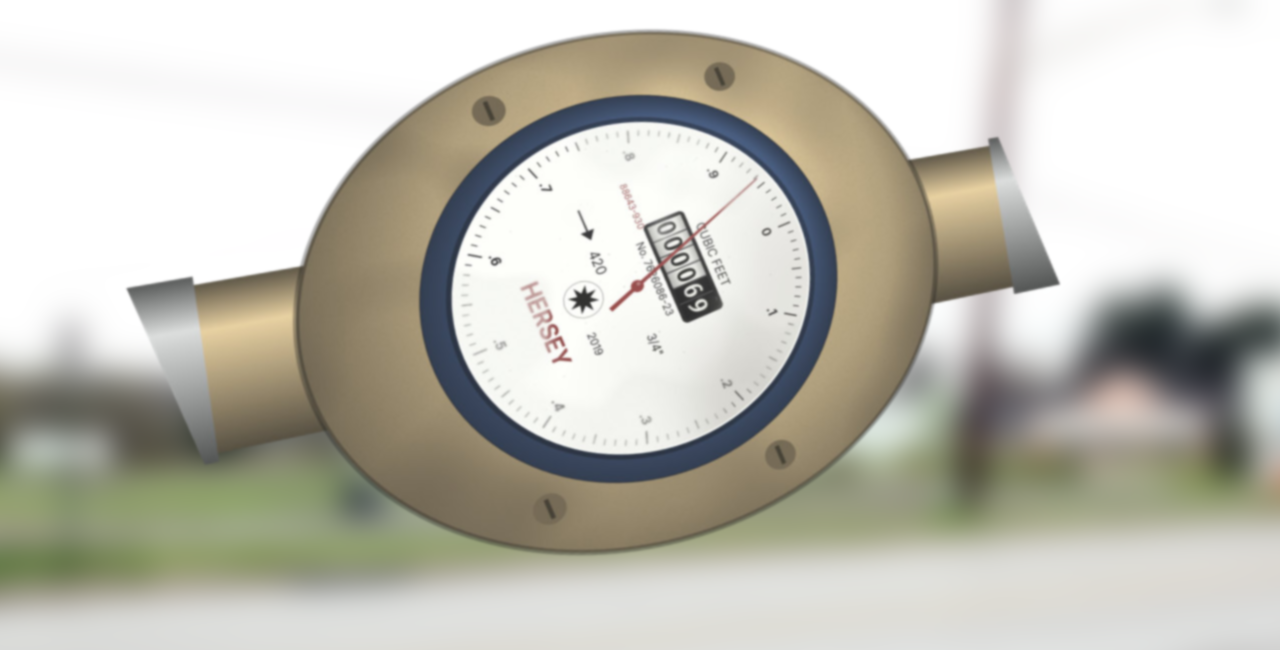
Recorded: value=68.94 unit=ft³
